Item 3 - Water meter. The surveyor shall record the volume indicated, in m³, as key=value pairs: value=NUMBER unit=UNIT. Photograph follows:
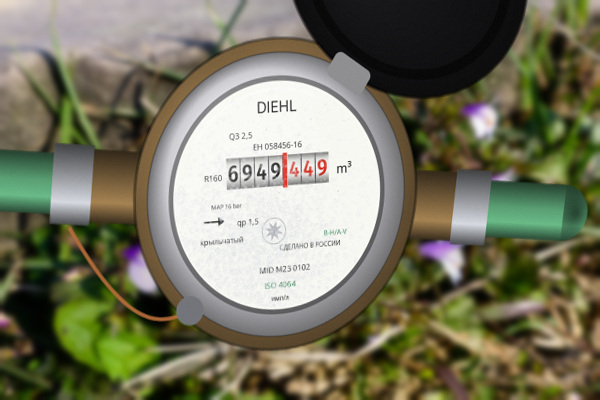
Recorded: value=6949.449 unit=m³
